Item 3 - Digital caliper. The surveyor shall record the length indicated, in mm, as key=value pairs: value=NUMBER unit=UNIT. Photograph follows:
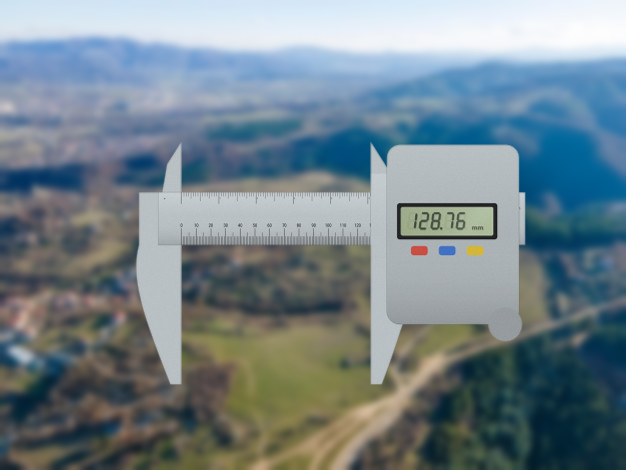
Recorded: value=128.76 unit=mm
